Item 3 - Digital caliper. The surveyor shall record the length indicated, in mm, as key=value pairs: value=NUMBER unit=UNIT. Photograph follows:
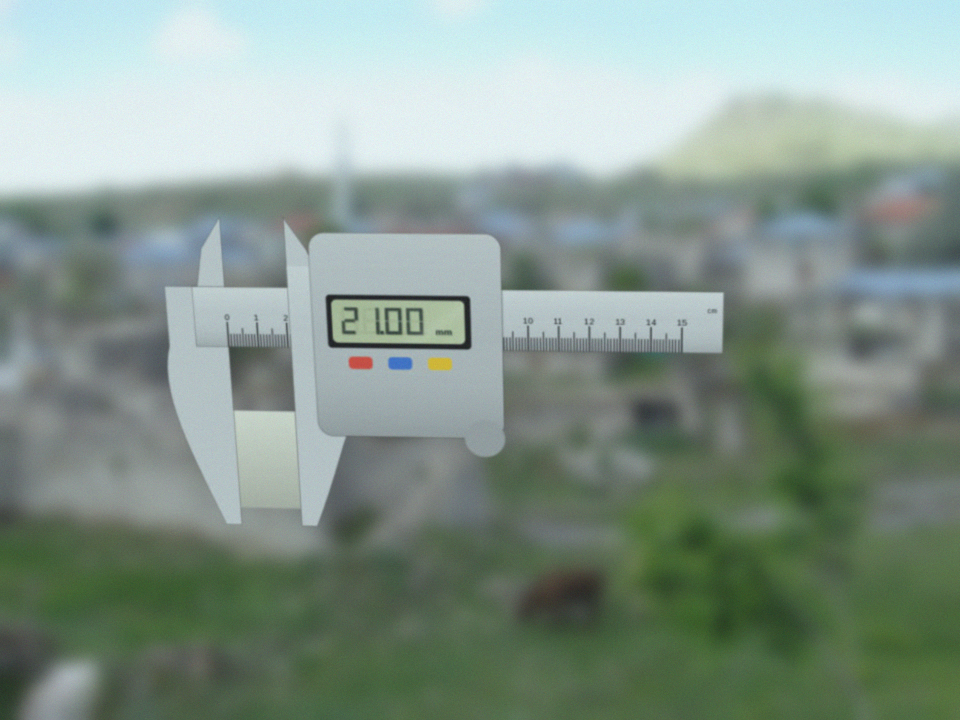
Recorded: value=21.00 unit=mm
